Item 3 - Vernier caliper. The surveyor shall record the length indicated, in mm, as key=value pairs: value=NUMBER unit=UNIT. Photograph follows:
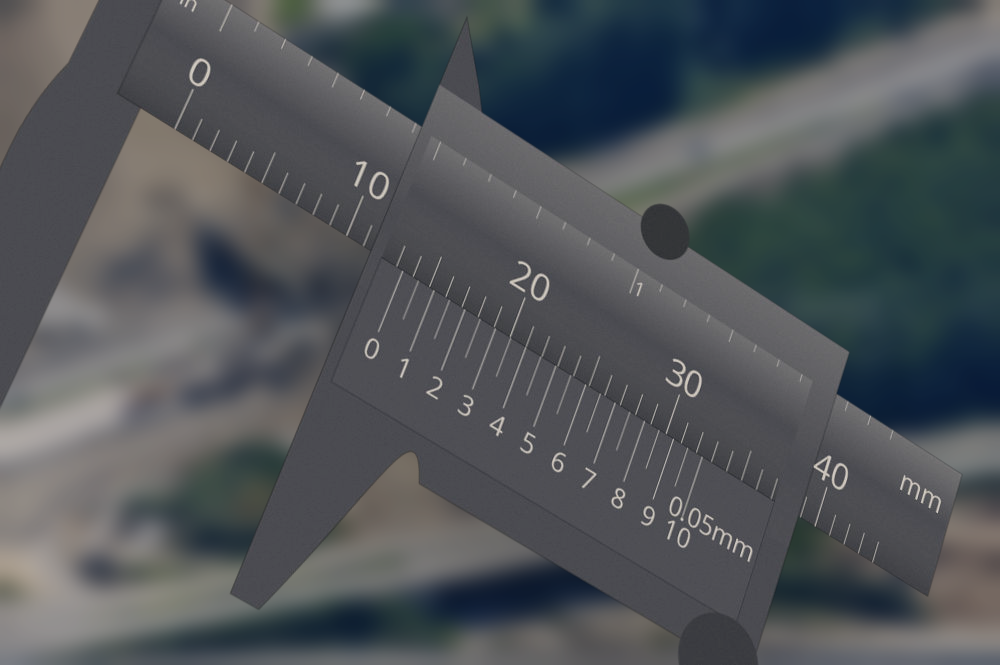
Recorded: value=13.4 unit=mm
